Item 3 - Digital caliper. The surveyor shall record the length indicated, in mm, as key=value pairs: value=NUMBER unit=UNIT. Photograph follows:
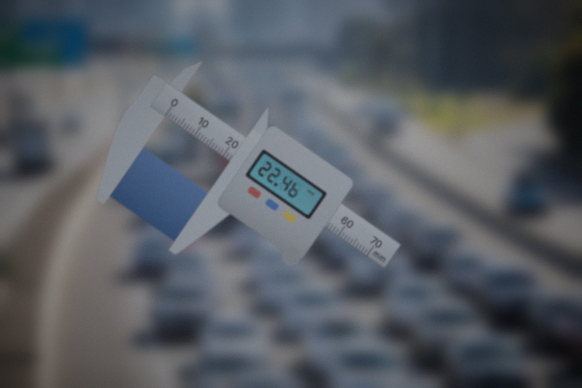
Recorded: value=22.46 unit=mm
